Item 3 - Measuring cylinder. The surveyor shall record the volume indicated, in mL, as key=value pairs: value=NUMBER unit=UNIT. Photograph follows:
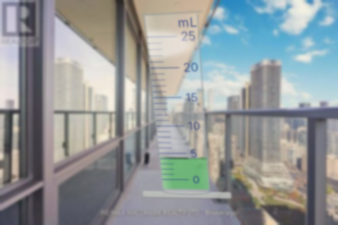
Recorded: value=4 unit=mL
